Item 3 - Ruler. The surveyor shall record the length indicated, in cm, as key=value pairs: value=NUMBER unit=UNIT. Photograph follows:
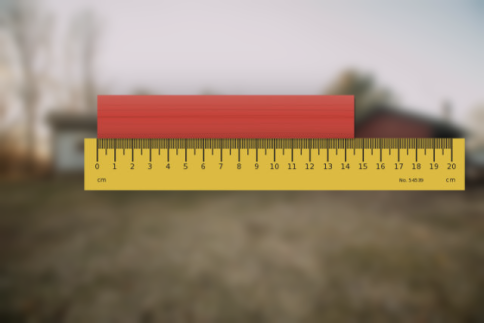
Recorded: value=14.5 unit=cm
